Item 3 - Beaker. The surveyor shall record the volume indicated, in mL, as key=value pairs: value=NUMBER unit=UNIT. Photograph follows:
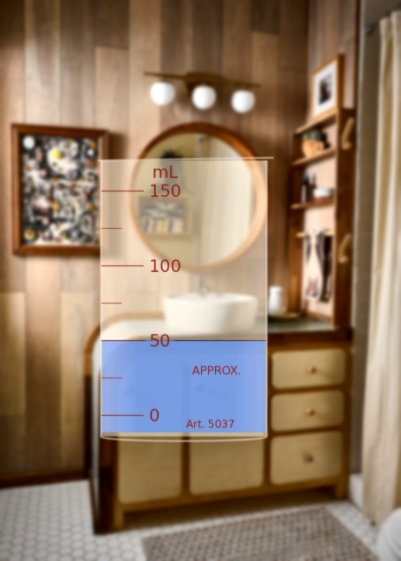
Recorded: value=50 unit=mL
